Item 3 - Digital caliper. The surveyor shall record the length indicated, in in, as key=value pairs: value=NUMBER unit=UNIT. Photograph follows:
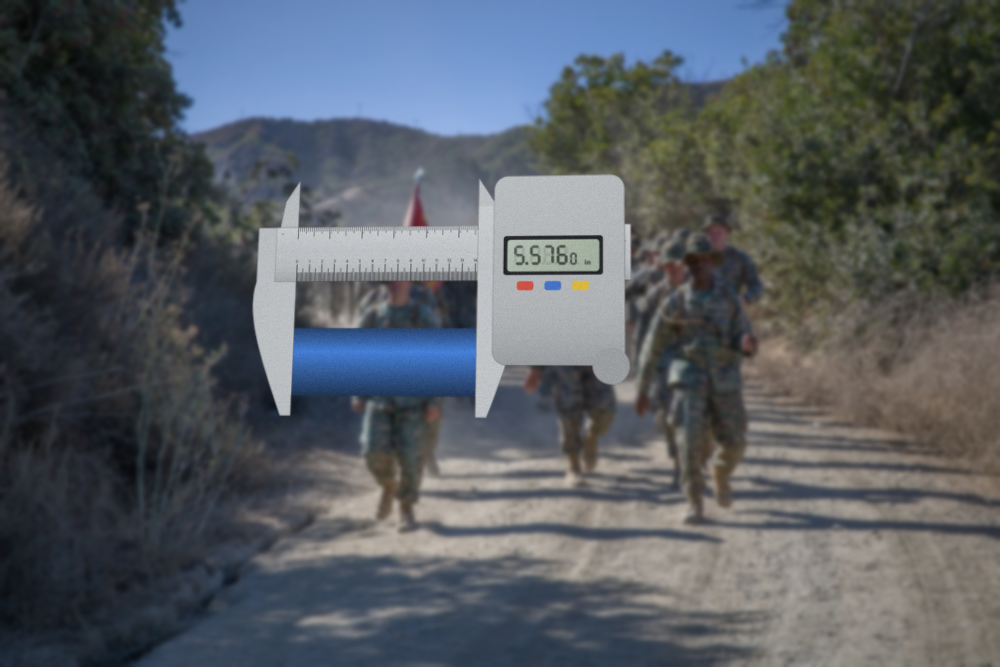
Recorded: value=5.5760 unit=in
